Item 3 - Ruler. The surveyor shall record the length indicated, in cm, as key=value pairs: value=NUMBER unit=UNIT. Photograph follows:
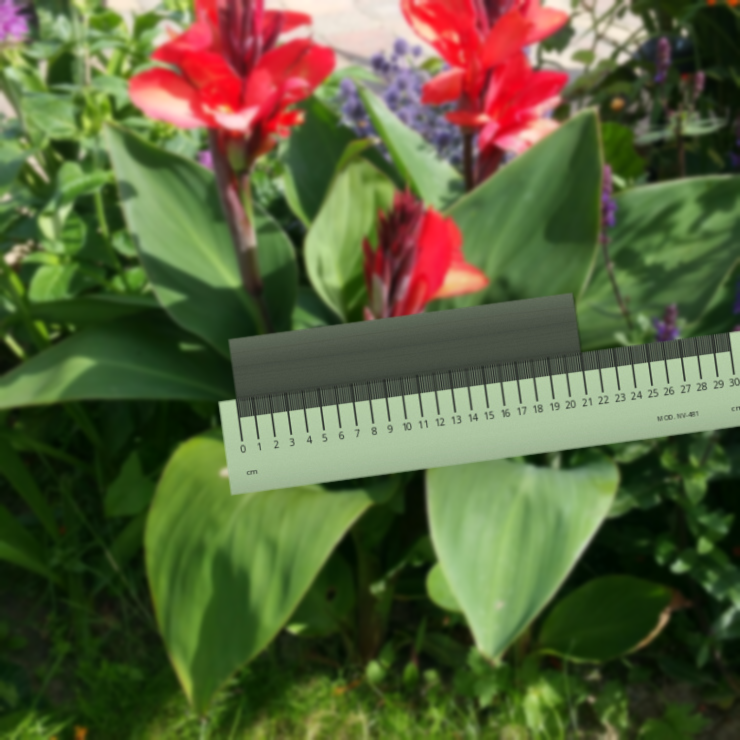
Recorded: value=21 unit=cm
